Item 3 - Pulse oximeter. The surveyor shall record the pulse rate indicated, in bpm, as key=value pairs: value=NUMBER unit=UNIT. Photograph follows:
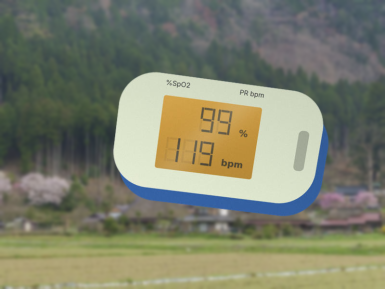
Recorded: value=119 unit=bpm
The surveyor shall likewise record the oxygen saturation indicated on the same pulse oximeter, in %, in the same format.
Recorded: value=99 unit=%
